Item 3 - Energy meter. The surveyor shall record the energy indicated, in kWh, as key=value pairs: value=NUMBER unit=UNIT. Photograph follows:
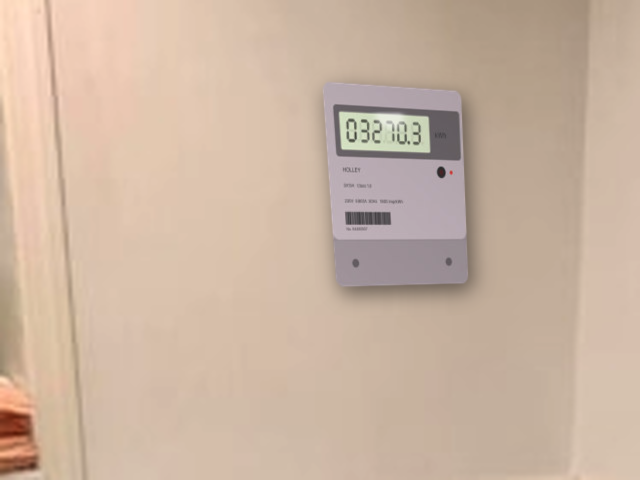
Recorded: value=3270.3 unit=kWh
